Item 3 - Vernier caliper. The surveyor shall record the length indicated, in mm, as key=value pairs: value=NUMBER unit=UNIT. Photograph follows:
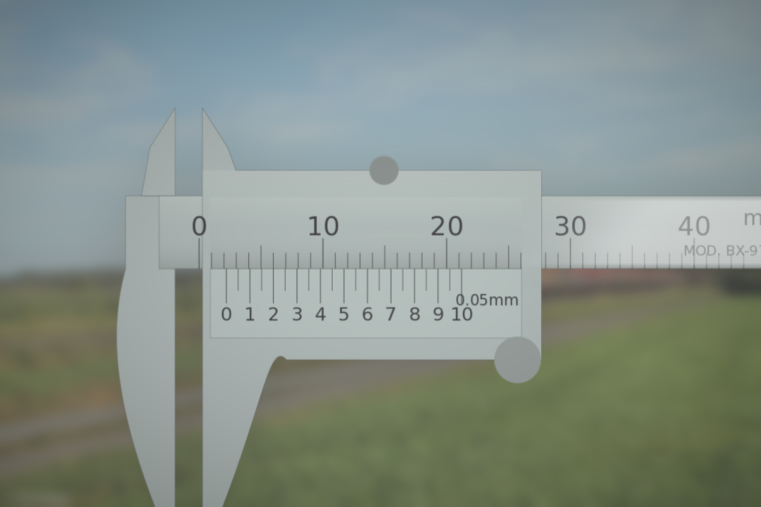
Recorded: value=2.2 unit=mm
